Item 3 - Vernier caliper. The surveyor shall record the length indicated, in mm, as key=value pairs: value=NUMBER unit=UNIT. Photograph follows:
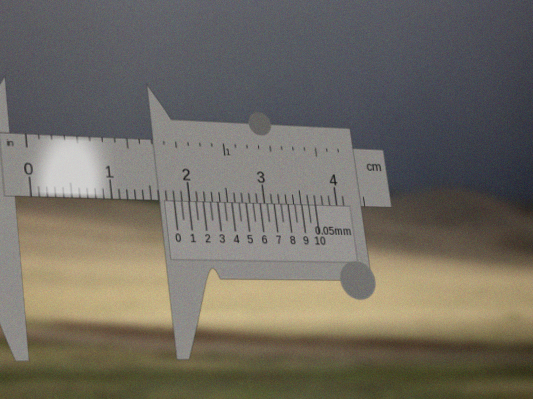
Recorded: value=18.0 unit=mm
